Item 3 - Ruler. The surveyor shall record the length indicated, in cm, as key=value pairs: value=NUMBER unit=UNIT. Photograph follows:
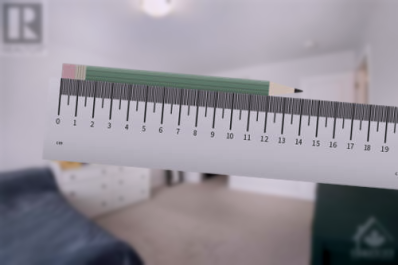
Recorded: value=14 unit=cm
